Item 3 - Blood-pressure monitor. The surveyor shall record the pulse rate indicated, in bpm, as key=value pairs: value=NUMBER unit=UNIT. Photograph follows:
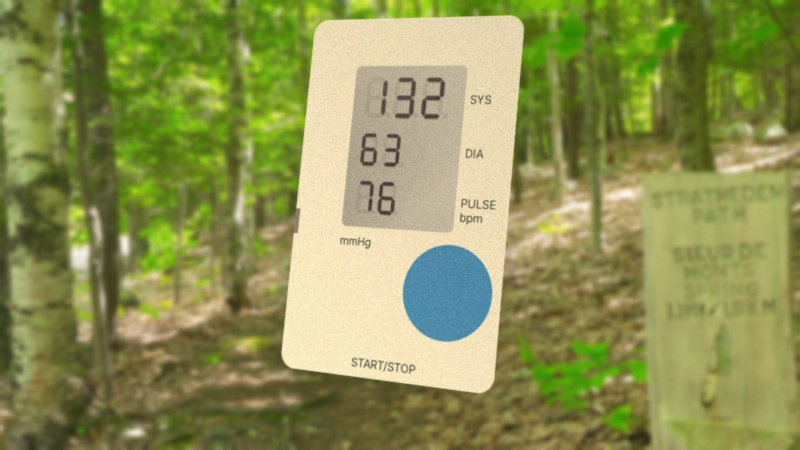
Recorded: value=76 unit=bpm
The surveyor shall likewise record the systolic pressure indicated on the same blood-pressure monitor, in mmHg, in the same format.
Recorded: value=132 unit=mmHg
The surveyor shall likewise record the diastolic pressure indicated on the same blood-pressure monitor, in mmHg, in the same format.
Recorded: value=63 unit=mmHg
